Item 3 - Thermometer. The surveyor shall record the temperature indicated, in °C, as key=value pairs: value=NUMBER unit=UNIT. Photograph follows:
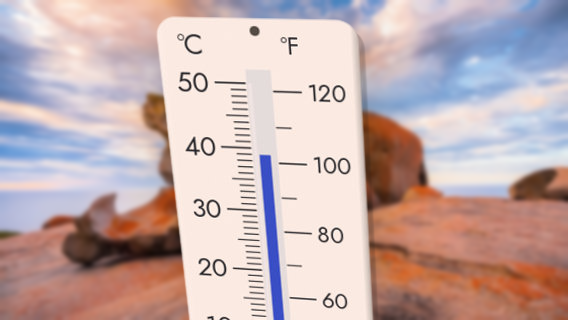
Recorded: value=39 unit=°C
